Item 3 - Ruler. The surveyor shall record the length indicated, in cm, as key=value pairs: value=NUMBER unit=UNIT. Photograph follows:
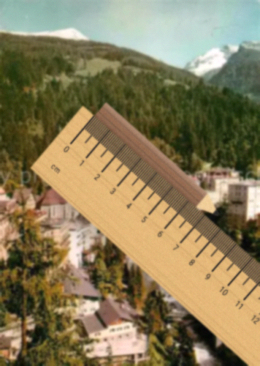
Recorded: value=7.5 unit=cm
